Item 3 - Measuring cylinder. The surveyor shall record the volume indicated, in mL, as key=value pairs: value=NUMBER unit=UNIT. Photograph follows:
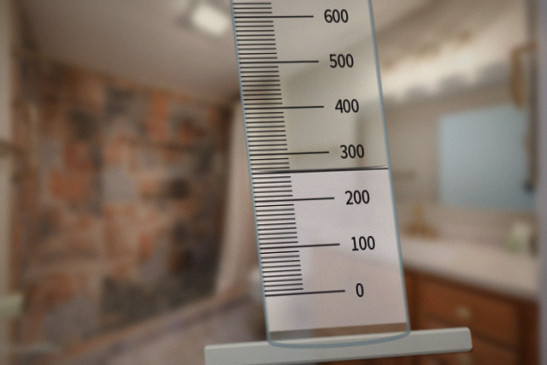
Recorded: value=260 unit=mL
